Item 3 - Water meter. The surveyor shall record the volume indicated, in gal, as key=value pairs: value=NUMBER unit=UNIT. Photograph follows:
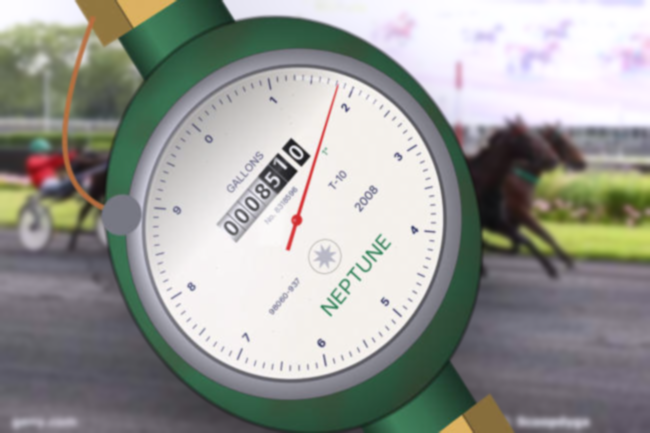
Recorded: value=8511.8 unit=gal
